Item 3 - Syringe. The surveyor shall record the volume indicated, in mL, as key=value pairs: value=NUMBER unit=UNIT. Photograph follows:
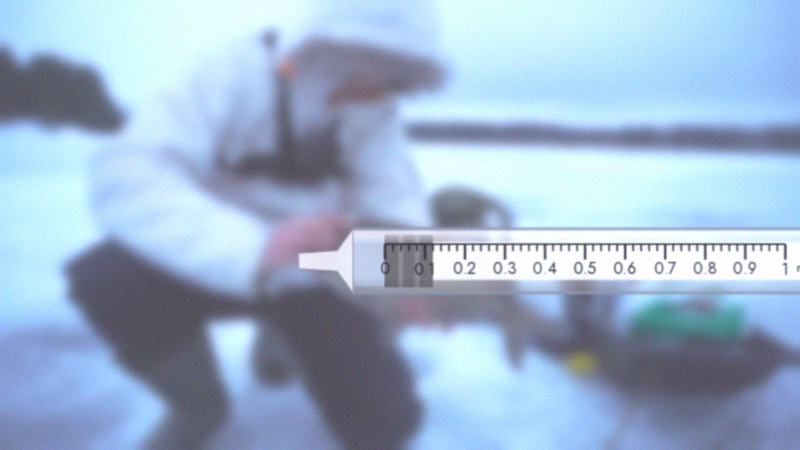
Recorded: value=0 unit=mL
